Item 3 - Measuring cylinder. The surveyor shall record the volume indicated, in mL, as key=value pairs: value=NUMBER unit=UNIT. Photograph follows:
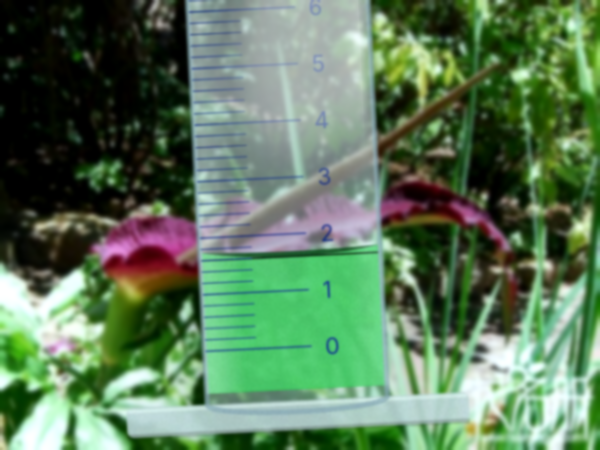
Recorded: value=1.6 unit=mL
